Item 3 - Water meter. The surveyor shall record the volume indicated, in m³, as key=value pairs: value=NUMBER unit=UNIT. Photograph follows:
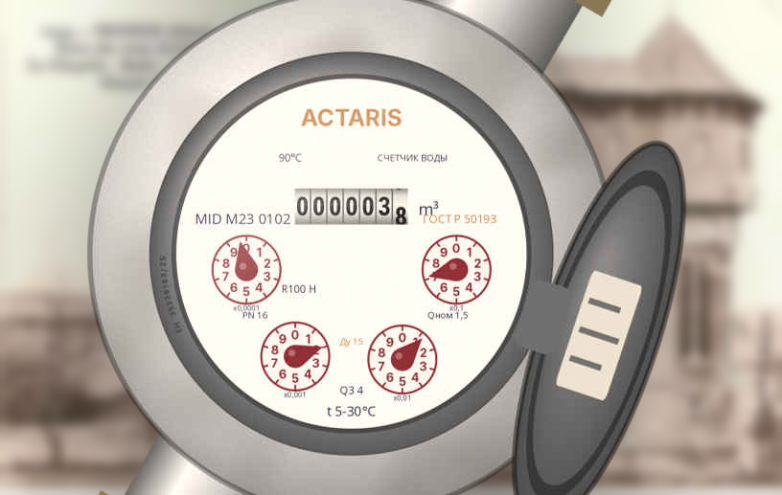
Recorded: value=37.7119 unit=m³
